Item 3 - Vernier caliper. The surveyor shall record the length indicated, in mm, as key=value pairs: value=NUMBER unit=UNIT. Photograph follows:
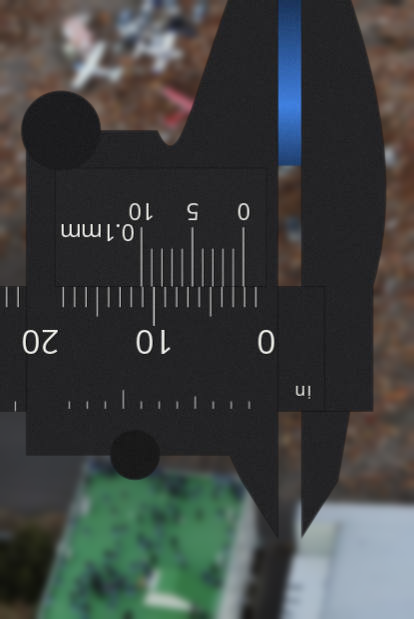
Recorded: value=2.1 unit=mm
